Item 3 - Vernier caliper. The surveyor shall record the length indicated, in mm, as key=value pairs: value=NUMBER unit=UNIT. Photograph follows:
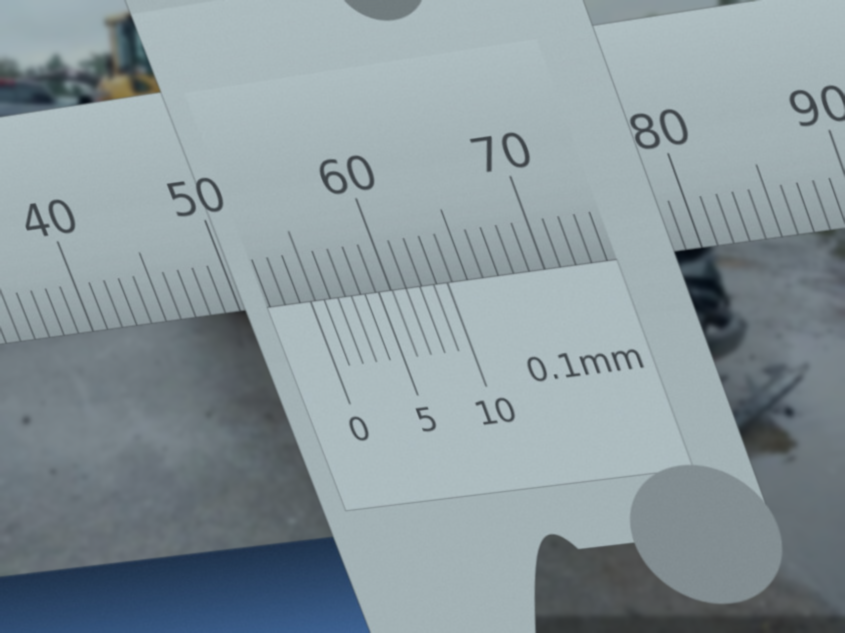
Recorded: value=54.7 unit=mm
